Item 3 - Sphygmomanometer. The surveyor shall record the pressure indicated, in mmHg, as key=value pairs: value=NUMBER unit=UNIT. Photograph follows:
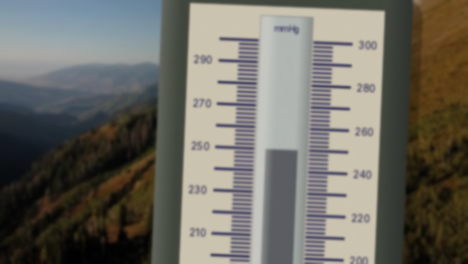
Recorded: value=250 unit=mmHg
